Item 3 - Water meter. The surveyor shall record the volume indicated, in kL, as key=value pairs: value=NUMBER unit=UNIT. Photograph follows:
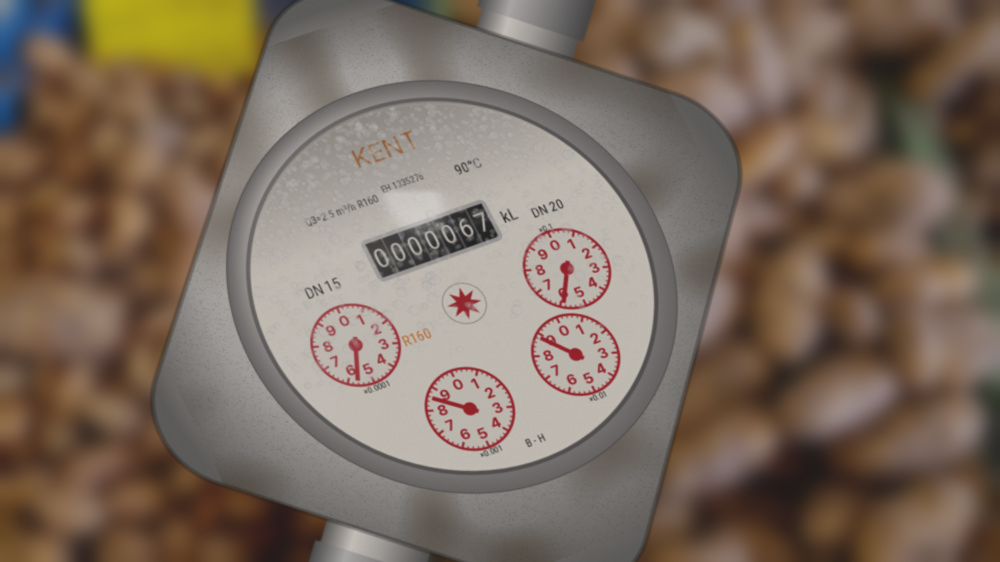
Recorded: value=67.5885 unit=kL
